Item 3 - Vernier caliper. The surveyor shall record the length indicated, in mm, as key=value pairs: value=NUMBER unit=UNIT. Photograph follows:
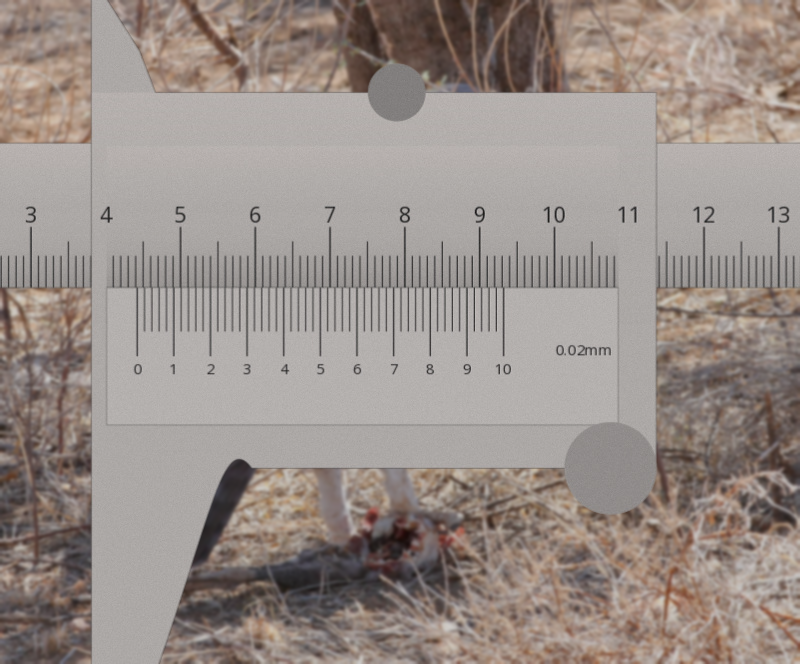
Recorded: value=44.2 unit=mm
